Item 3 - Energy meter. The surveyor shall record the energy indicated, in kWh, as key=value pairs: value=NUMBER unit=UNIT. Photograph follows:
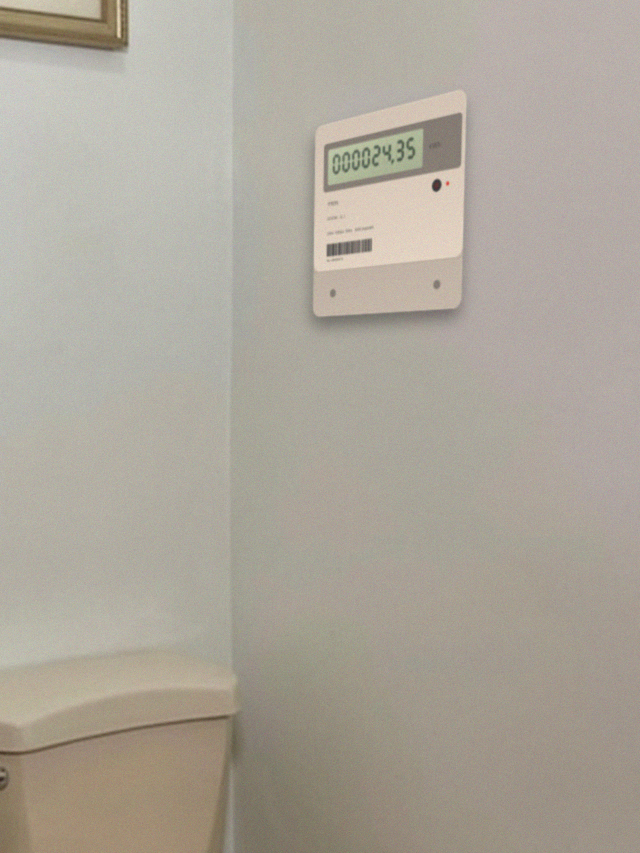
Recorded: value=24.35 unit=kWh
